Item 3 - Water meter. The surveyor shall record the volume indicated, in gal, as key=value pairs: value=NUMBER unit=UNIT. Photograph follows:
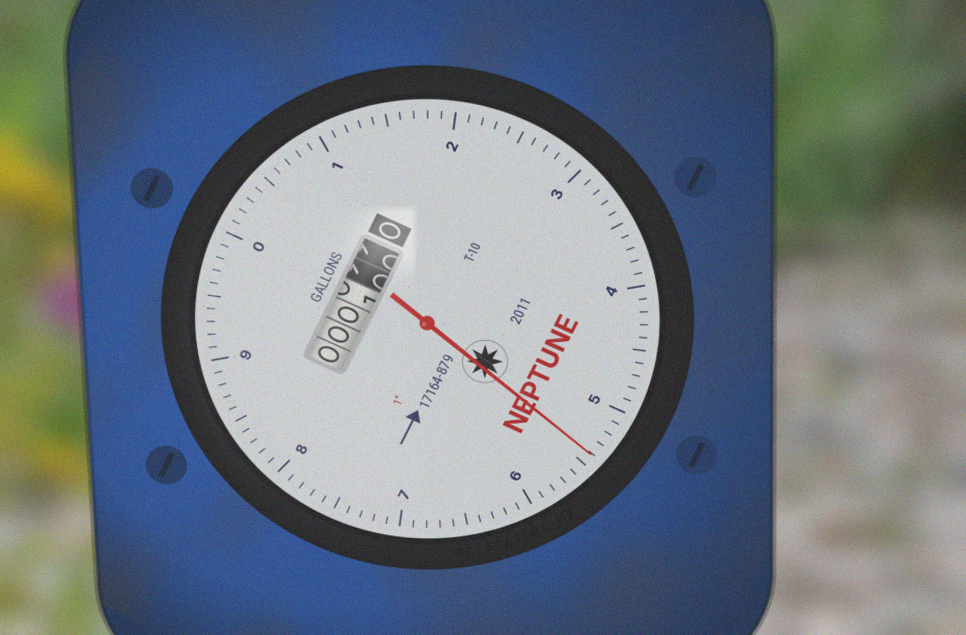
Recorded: value=995.4 unit=gal
